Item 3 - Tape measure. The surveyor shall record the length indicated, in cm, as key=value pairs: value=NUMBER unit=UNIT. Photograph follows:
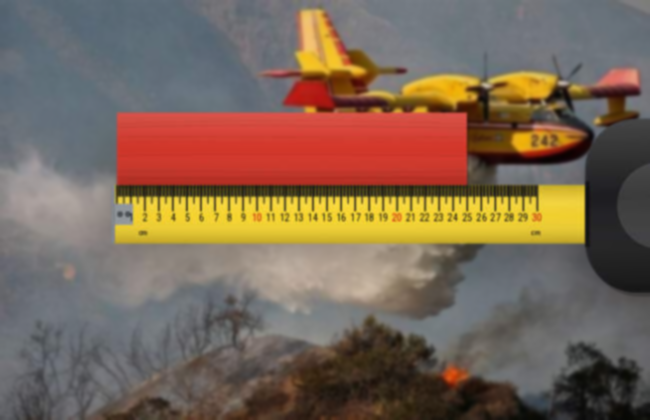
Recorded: value=25 unit=cm
